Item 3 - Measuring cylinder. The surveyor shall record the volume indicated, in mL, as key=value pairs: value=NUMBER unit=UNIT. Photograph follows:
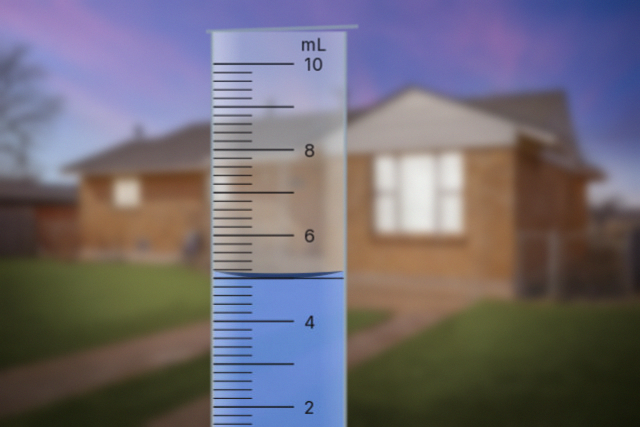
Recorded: value=5 unit=mL
